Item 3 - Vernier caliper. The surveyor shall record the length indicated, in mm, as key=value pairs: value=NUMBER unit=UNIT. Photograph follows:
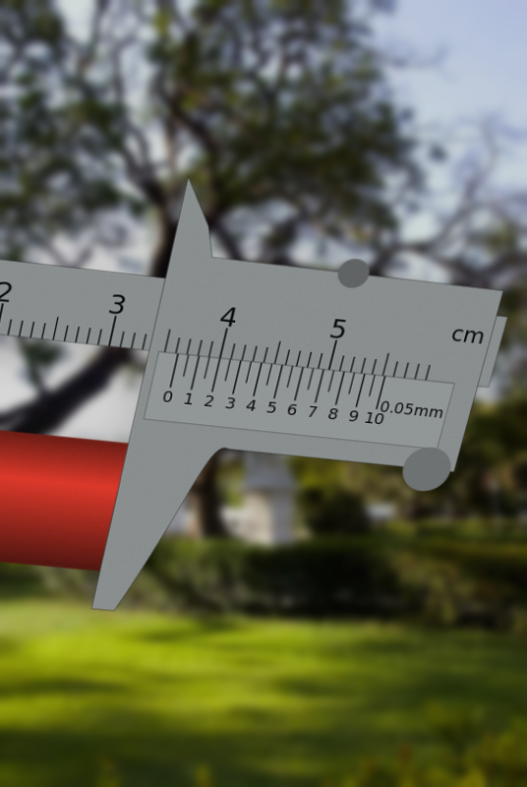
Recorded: value=36.2 unit=mm
